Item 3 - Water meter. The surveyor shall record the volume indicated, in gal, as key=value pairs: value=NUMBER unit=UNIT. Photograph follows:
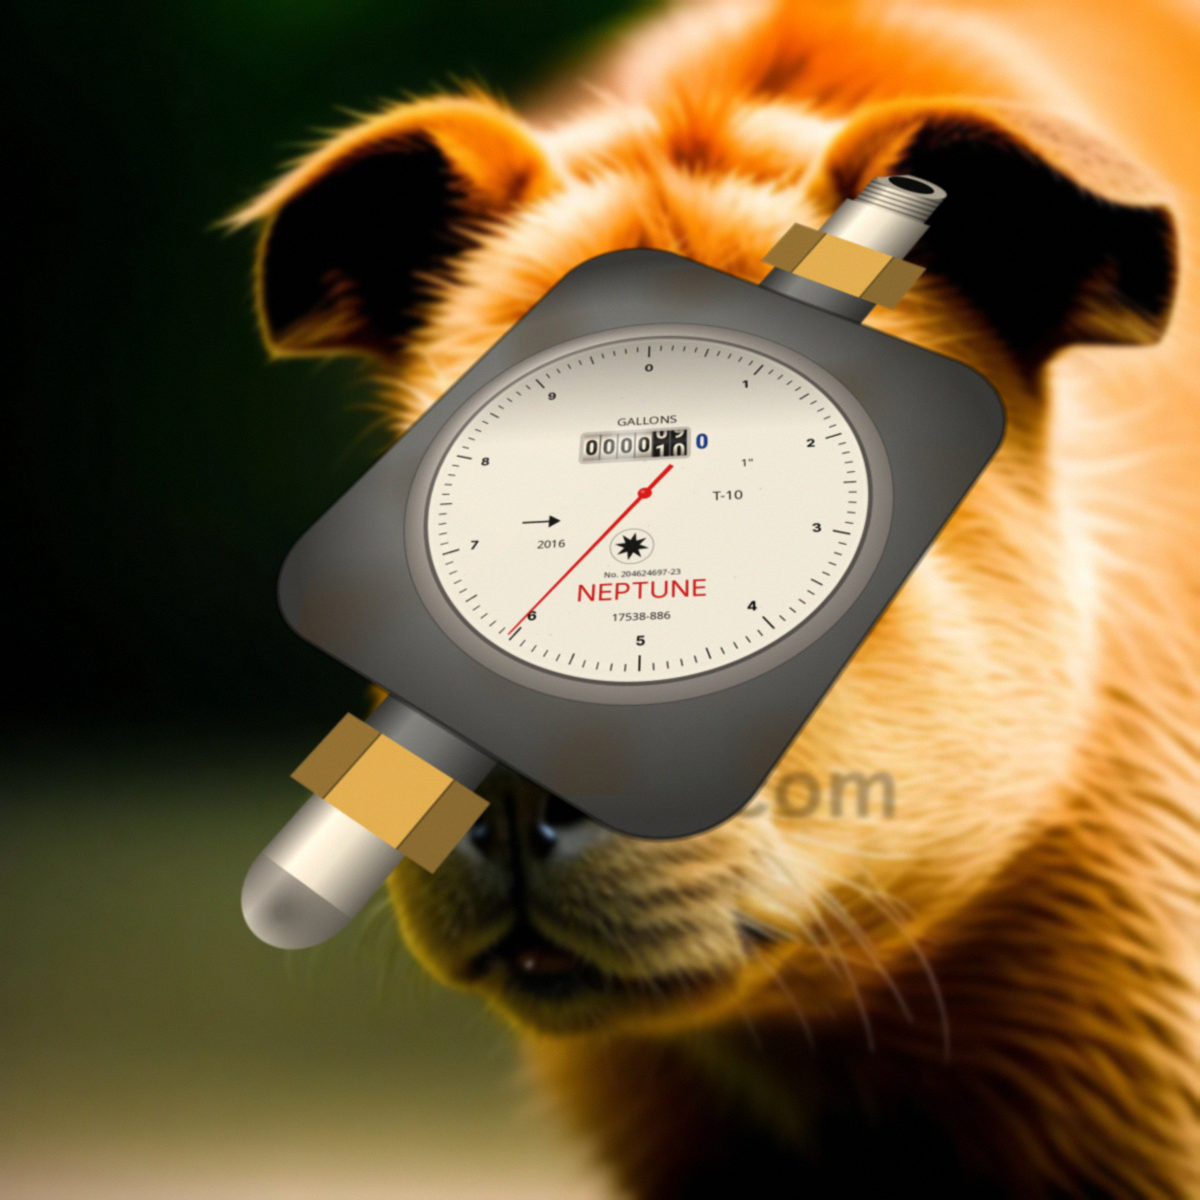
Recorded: value=96.0 unit=gal
